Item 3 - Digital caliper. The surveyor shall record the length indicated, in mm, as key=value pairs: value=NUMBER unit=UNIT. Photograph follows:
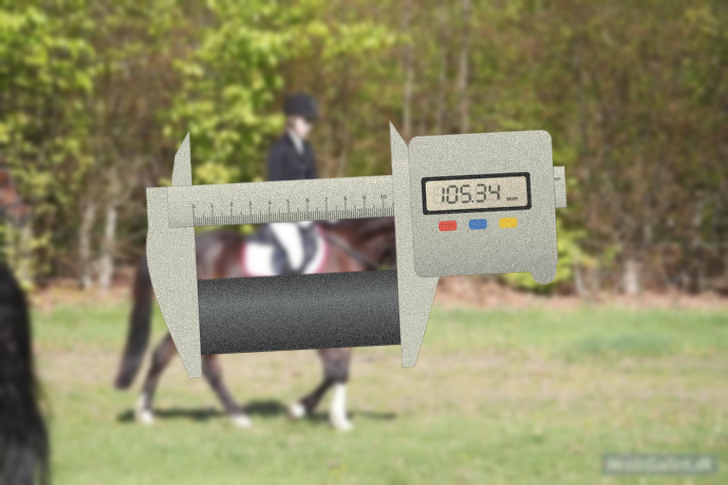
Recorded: value=105.34 unit=mm
